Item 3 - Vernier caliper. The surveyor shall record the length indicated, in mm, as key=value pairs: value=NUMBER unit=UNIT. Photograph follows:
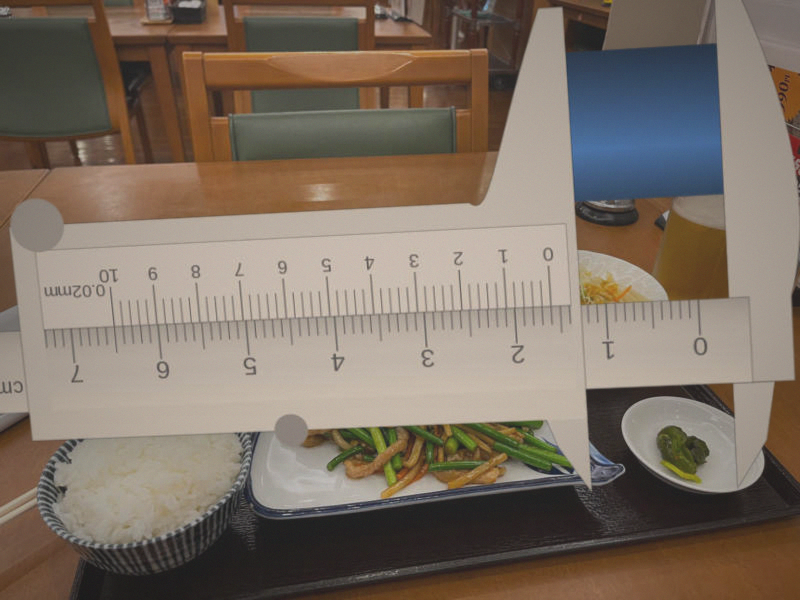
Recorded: value=16.0 unit=mm
